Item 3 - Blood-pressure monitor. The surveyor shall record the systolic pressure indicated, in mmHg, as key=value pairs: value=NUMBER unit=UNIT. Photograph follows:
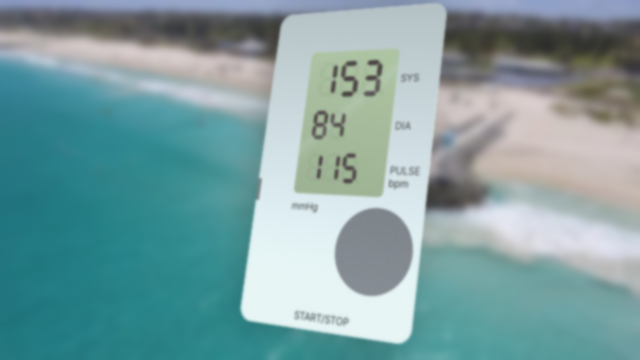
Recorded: value=153 unit=mmHg
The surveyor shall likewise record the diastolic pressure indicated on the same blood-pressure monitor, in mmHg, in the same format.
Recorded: value=84 unit=mmHg
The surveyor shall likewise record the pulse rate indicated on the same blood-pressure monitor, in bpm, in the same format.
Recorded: value=115 unit=bpm
